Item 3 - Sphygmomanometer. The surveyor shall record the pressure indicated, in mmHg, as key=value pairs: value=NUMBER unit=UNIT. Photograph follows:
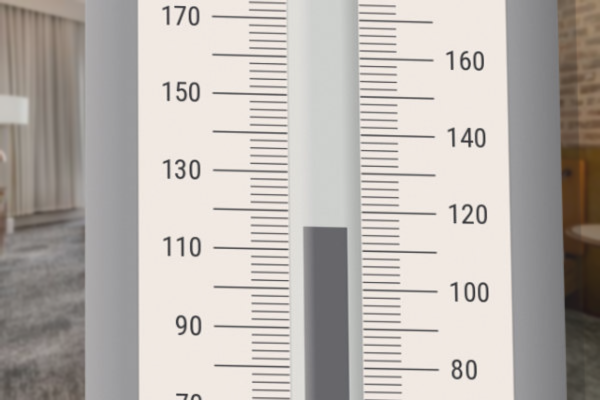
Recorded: value=116 unit=mmHg
